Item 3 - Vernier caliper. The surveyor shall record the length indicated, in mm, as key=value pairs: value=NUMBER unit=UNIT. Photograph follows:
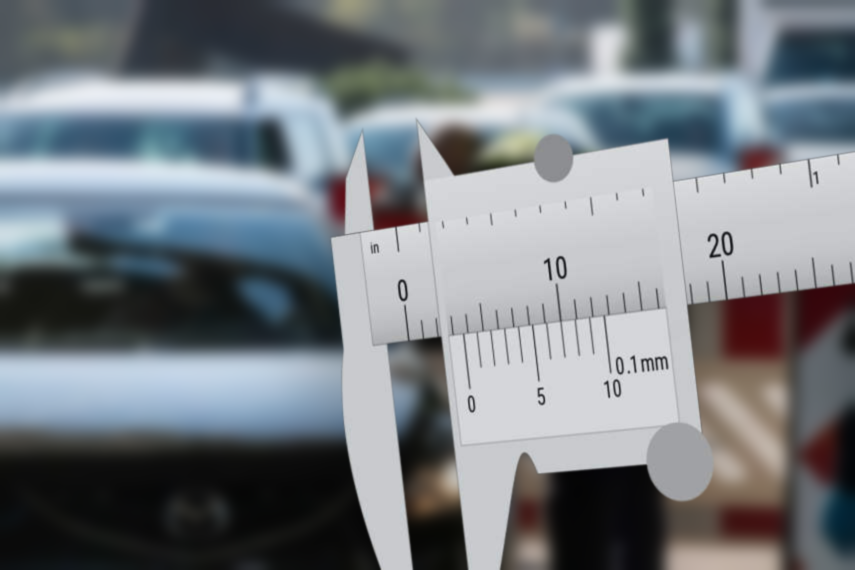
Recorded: value=3.7 unit=mm
